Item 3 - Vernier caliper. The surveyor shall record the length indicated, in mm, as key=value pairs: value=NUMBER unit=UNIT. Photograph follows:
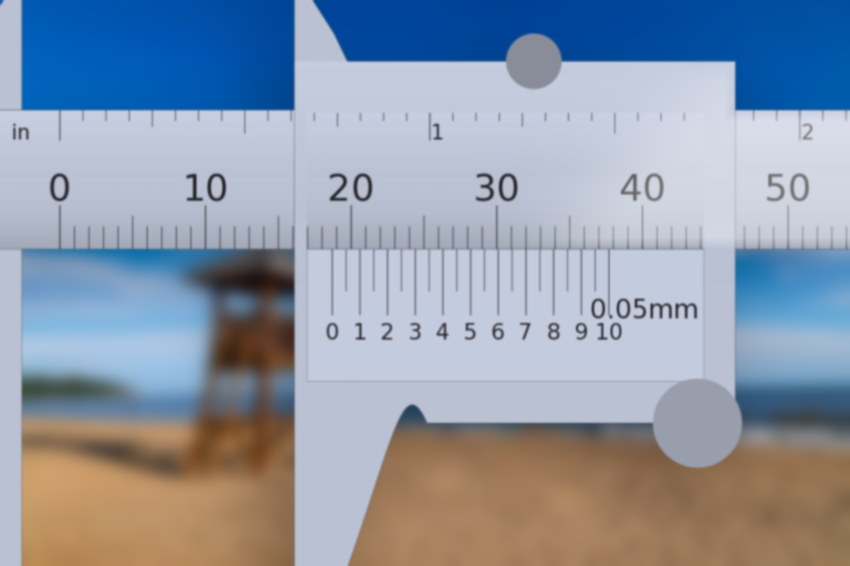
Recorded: value=18.7 unit=mm
